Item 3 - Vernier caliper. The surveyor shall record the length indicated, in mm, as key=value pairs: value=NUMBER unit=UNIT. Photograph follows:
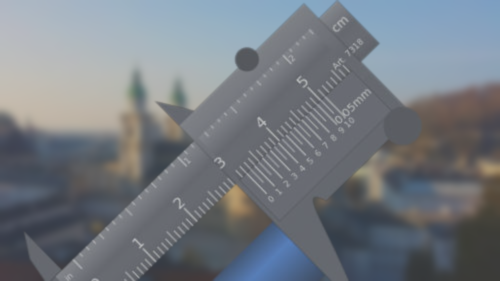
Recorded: value=32.0 unit=mm
